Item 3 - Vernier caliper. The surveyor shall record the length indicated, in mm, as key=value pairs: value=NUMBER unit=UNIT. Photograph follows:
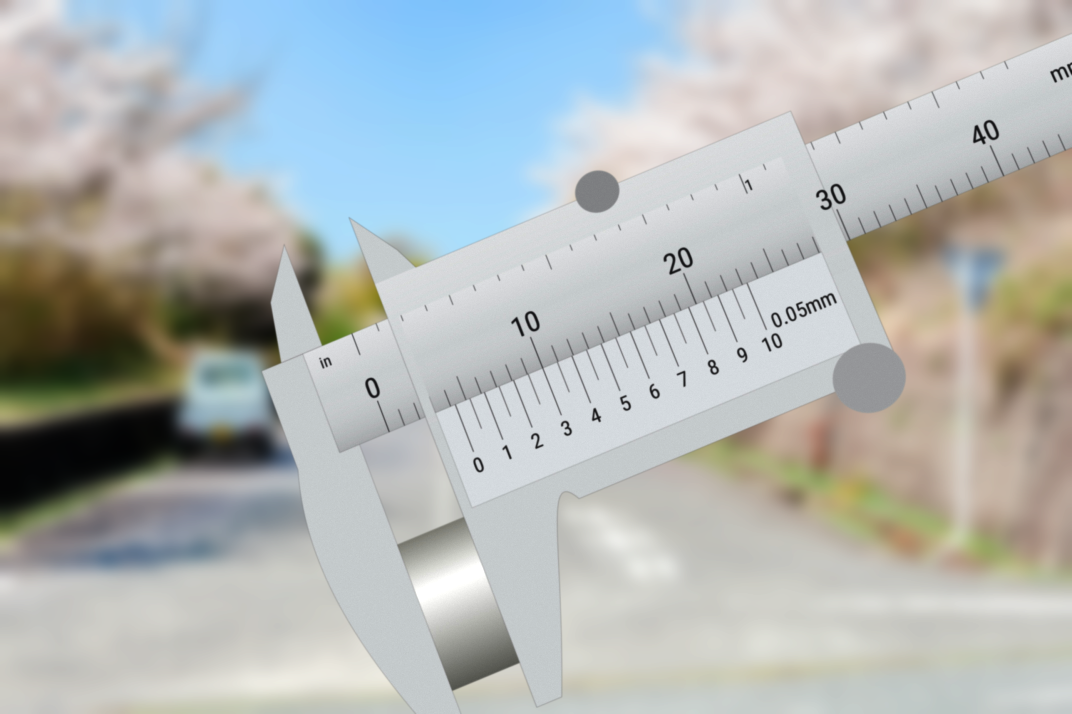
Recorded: value=4.3 unit=mm
